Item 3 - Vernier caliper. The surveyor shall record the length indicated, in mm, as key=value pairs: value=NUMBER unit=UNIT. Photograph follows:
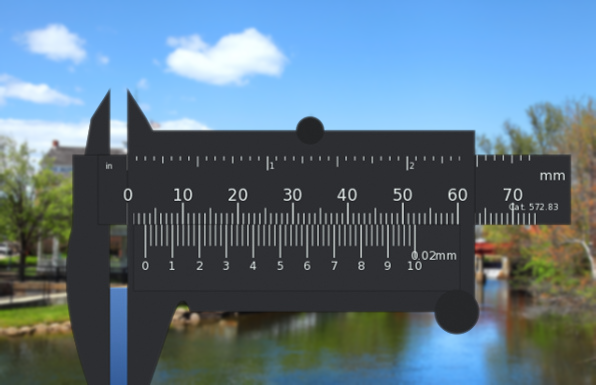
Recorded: value=3.2 unit=mm
